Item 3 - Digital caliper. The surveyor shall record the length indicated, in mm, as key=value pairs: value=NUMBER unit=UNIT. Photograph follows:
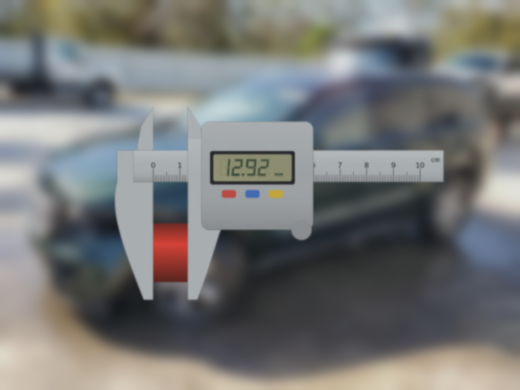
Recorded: value=12.92 unit=mm
